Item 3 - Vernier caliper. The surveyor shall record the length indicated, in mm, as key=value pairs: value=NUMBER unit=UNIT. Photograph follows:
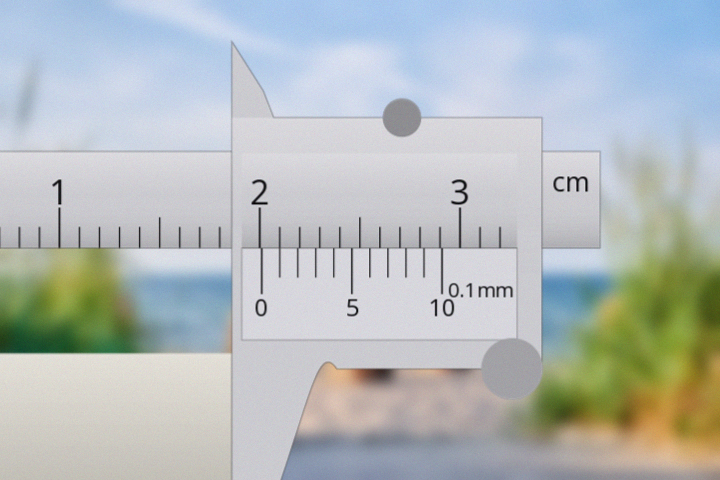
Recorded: value=20.1 unit=mm
